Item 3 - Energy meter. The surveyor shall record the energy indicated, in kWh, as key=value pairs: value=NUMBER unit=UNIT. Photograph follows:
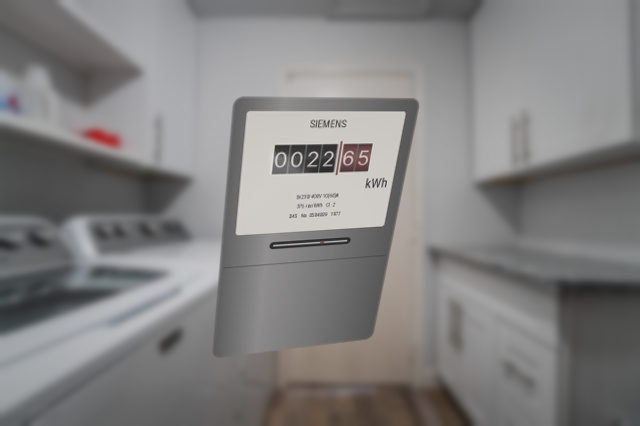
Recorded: value=22.65 unit=kWh
